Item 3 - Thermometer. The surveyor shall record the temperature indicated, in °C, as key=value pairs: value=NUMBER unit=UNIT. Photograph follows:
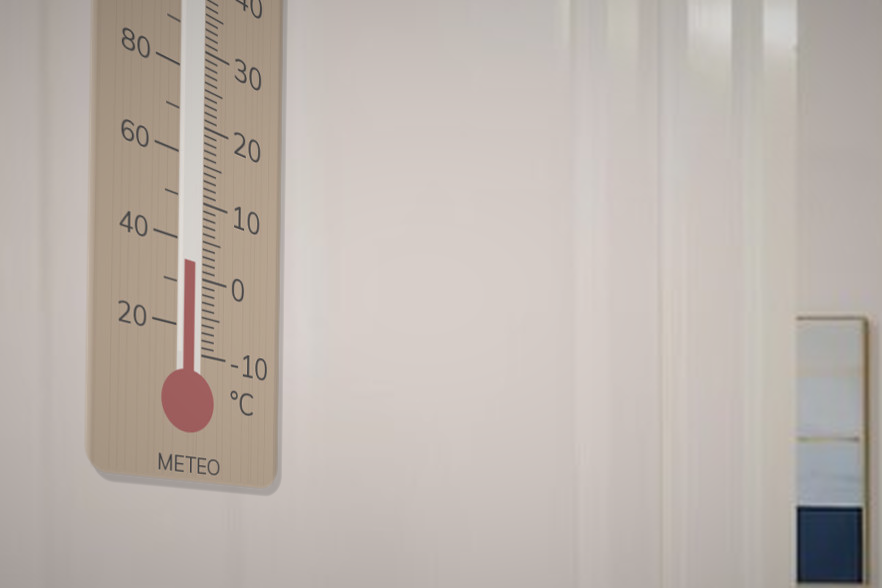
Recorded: value=2 unit=°C
